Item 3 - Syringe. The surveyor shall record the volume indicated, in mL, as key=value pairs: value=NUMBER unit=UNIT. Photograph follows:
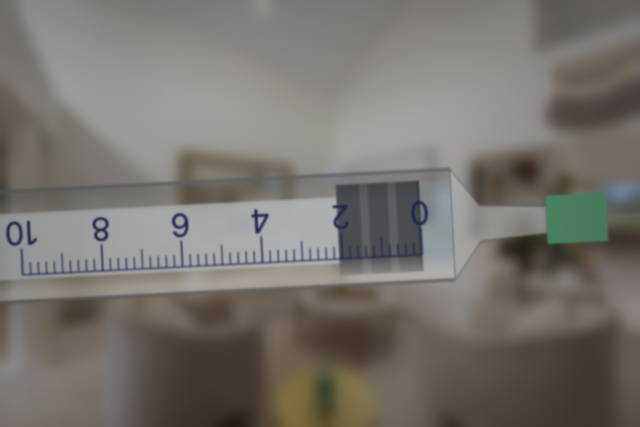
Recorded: value=0 unit=mL
